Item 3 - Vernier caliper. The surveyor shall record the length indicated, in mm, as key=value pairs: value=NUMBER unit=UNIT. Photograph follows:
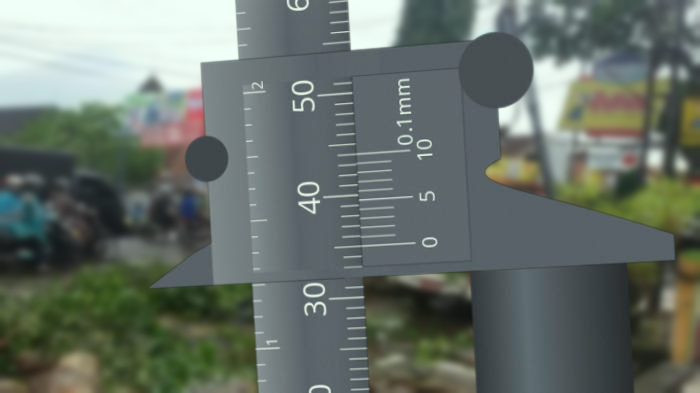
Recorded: value=35.0 unit=mm
